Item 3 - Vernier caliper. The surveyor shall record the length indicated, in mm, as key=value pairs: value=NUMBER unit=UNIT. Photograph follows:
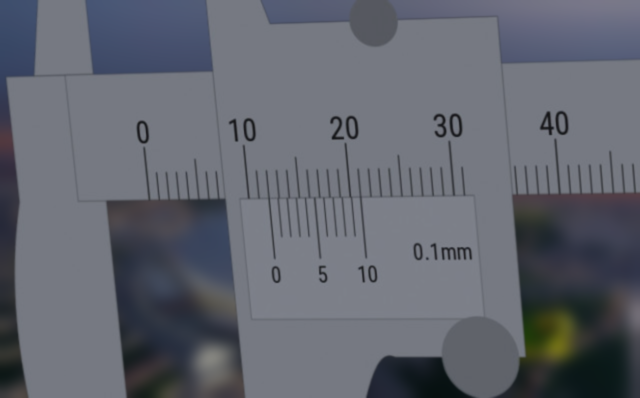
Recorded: value=12.0 unit=mm
